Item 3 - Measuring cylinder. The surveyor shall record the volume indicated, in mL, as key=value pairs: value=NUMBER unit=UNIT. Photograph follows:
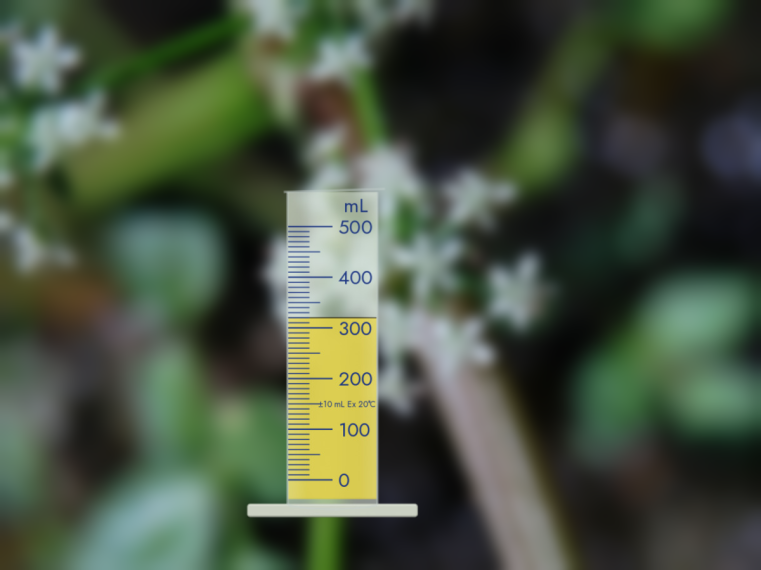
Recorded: value=320 unit=mL
